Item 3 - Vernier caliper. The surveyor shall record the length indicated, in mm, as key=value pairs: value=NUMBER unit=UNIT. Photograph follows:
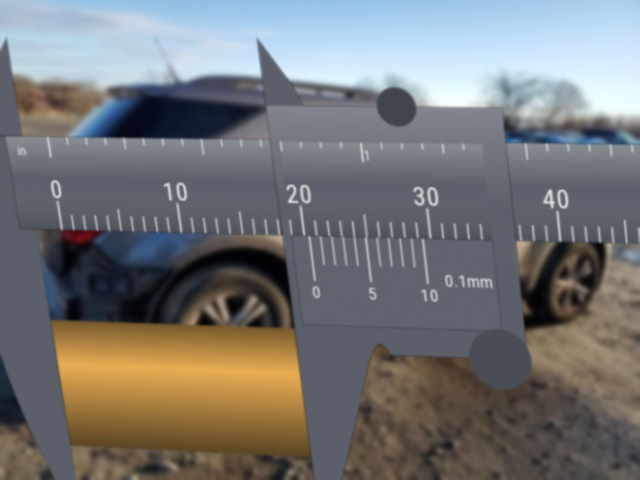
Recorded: value=20.4 unit=mm
